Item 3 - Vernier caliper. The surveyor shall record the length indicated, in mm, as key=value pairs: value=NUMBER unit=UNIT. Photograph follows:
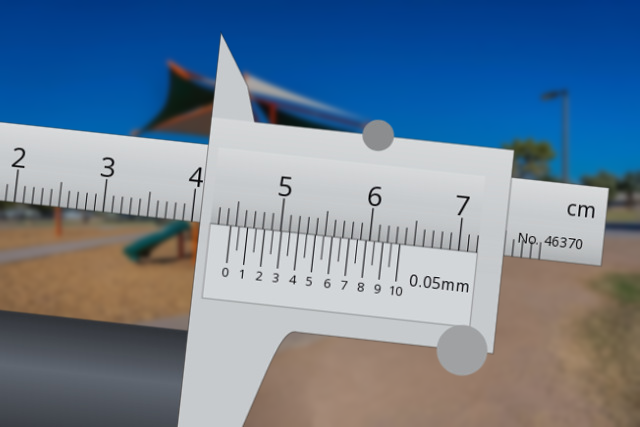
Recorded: value=44.4 unit=mm
